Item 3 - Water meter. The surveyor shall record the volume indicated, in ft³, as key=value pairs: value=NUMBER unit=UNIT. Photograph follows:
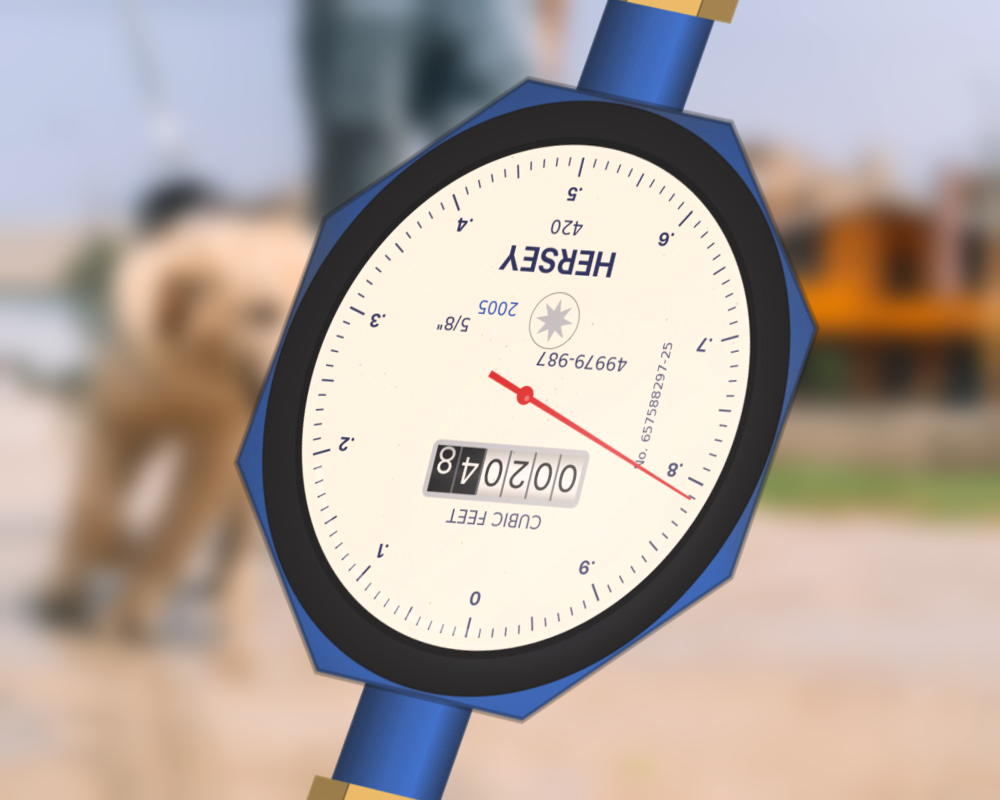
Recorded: value=2047.81 unit=ft³
